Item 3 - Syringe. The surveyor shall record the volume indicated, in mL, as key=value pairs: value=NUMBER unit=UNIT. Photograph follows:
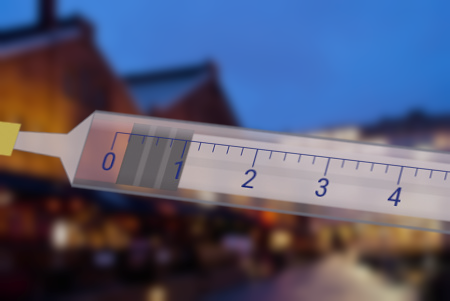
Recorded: value=0.2 unit=mL
